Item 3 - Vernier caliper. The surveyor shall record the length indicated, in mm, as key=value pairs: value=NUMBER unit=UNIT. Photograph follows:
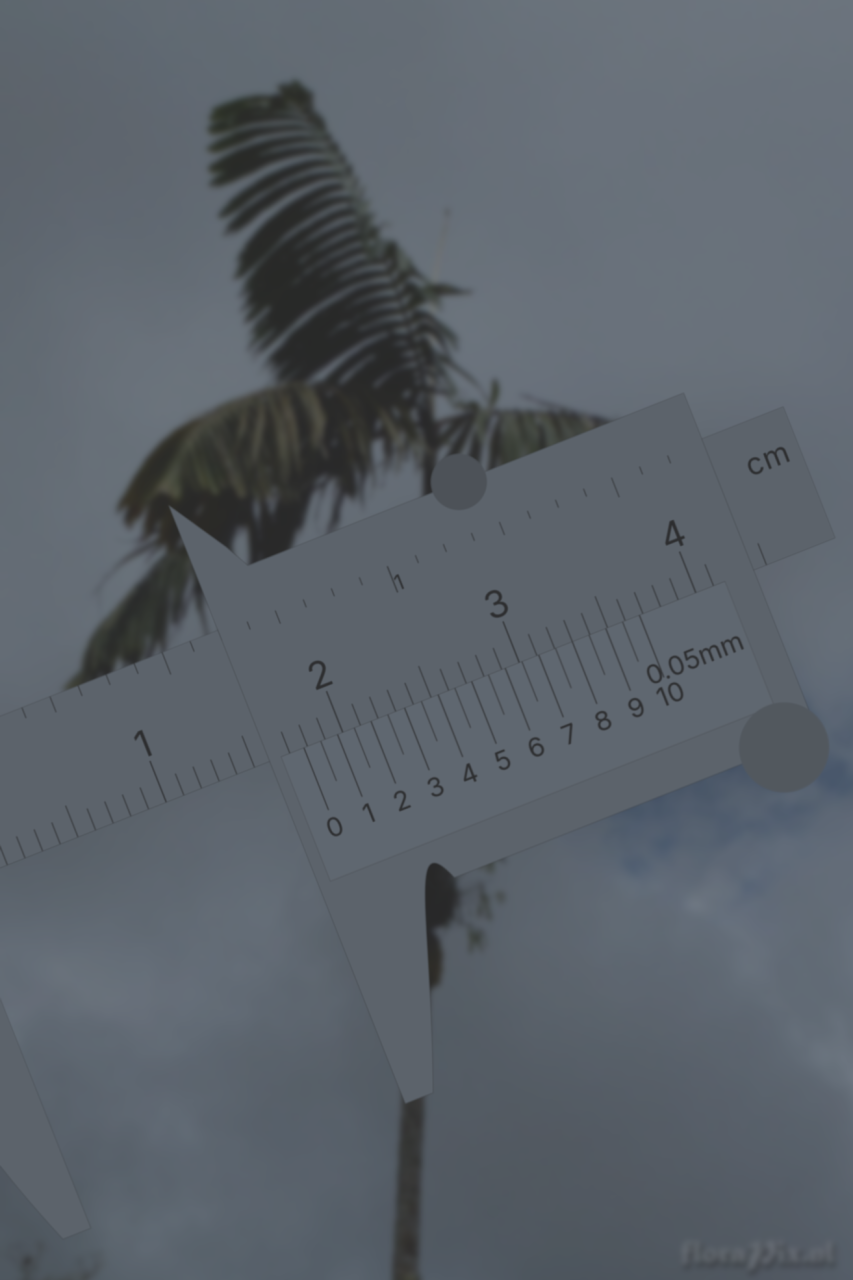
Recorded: value=17.8 unit=mm
